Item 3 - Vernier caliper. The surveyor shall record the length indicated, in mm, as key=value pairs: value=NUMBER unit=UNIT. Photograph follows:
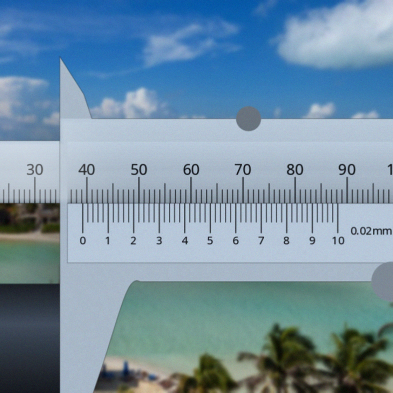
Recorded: value=39.2 unit=mm
